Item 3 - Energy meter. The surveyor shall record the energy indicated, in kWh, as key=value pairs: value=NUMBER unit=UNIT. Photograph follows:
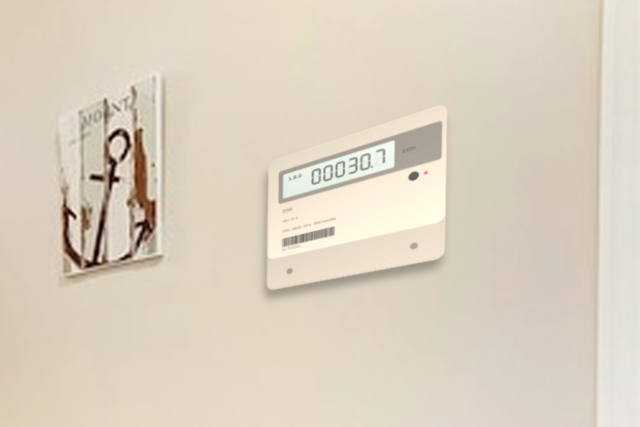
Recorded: value=30.7 unit=kWh
